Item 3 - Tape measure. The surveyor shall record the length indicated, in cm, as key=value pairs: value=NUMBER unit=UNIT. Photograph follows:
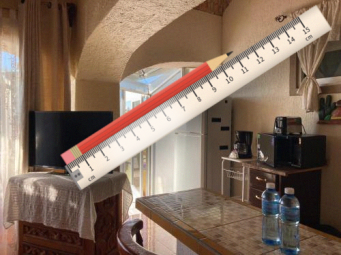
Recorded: value=11 unit=cm
